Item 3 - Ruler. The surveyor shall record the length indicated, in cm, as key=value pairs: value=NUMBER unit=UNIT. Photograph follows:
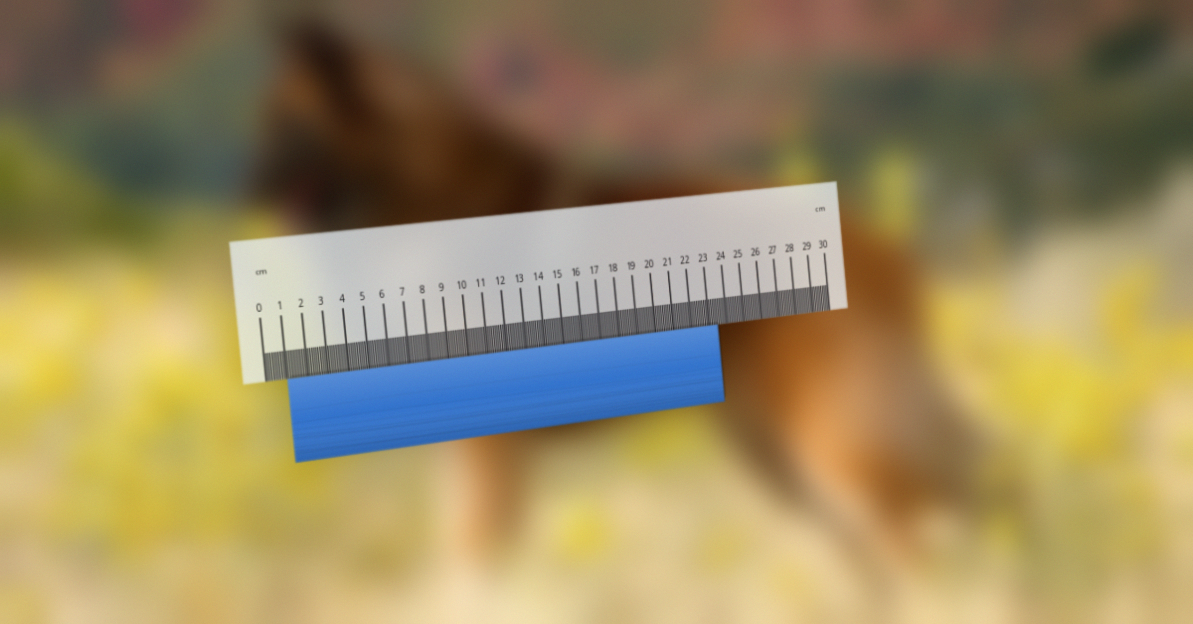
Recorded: value=22.5 unit=cm
